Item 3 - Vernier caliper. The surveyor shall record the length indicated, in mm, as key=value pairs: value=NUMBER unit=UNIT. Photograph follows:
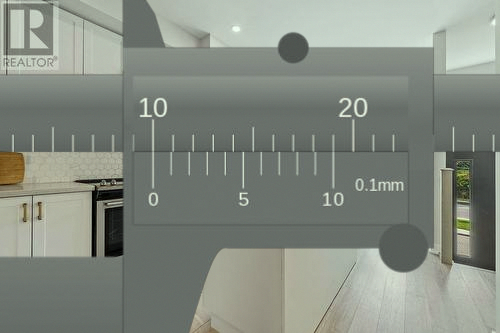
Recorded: value=10.0 unit=mm
